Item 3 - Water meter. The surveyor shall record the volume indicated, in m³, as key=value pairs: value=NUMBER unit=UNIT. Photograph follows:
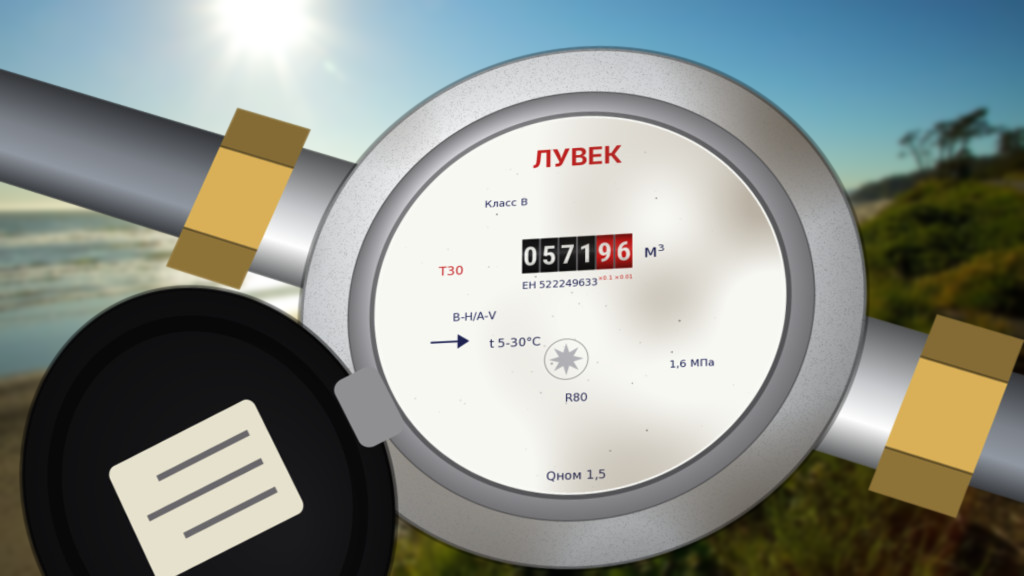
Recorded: value=571.96 unit=m³
